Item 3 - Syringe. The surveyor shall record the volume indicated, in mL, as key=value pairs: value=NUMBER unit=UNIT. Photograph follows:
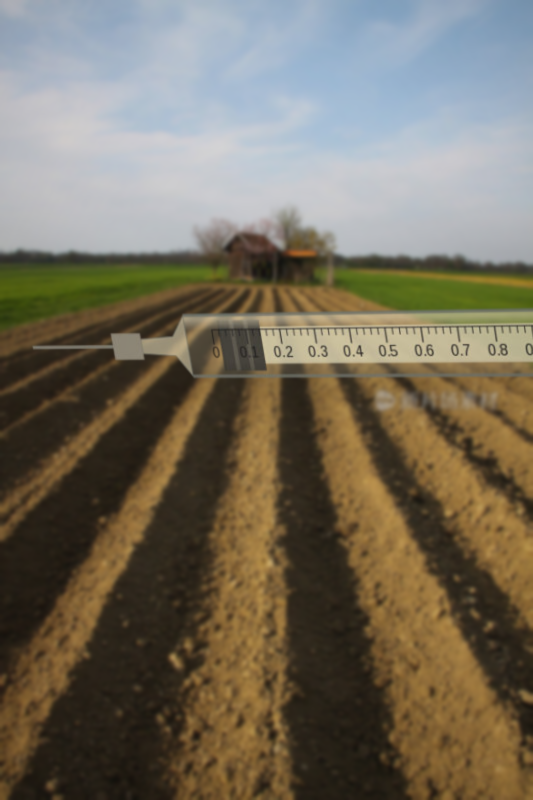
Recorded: value=0.02 unit=mL
